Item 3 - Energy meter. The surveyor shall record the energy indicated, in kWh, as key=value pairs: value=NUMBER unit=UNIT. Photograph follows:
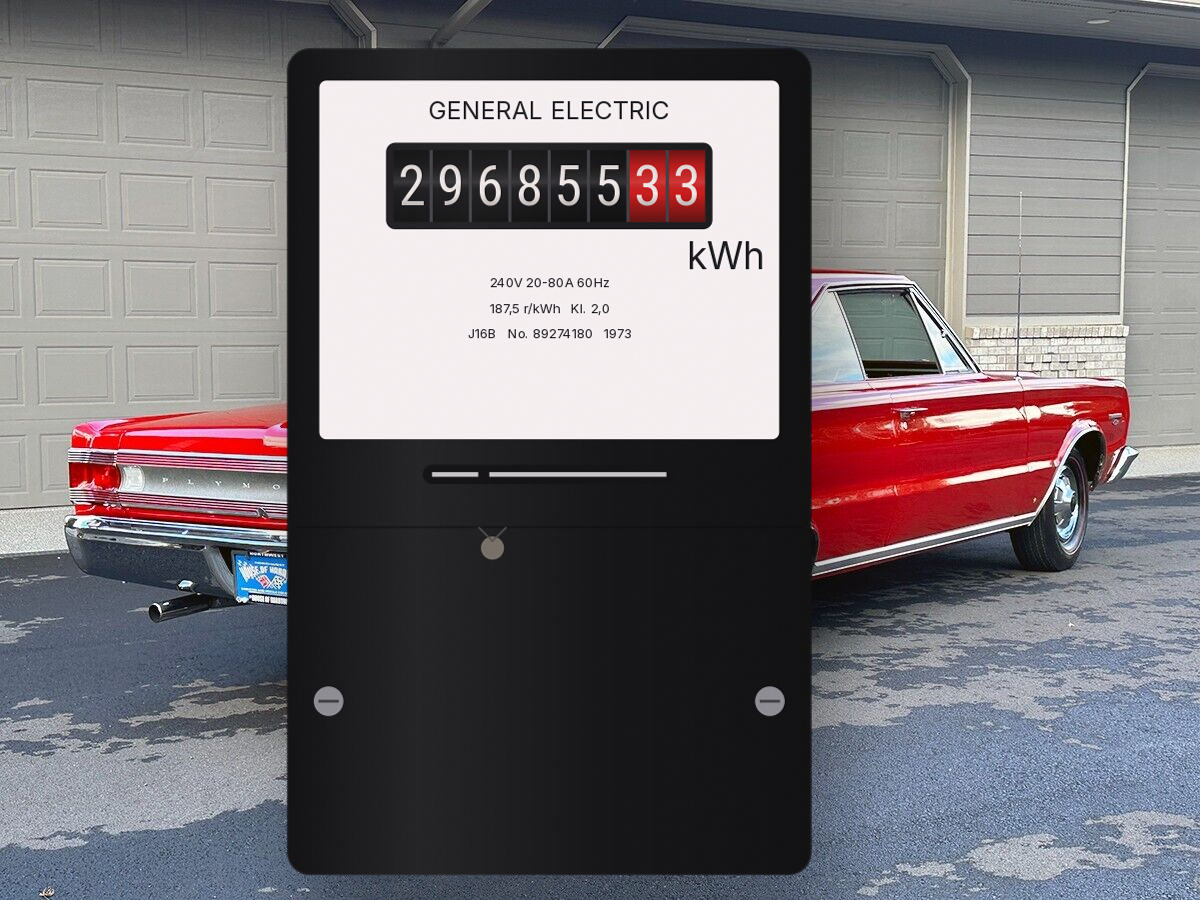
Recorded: value=296855.33 unit=kWh
